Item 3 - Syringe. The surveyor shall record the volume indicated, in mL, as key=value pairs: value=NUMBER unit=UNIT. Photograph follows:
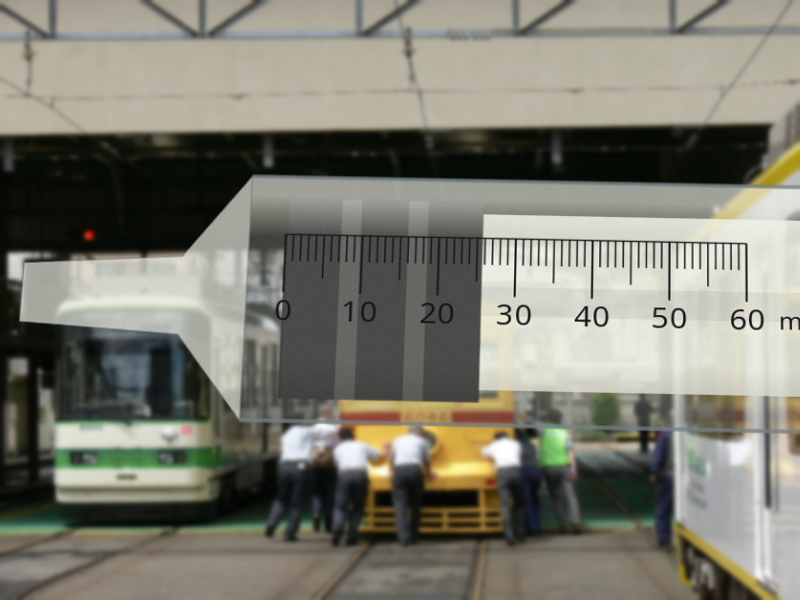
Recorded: value=0 unit=mL
